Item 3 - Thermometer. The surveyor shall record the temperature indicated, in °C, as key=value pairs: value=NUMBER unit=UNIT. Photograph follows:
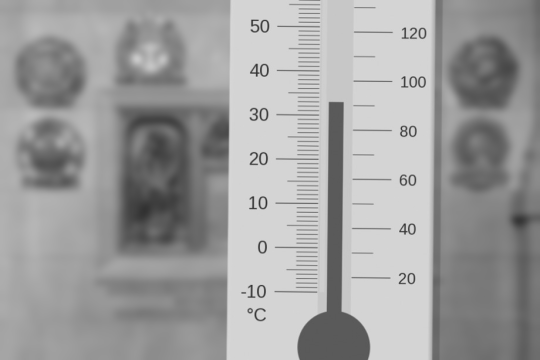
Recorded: value=33 unit=°C
